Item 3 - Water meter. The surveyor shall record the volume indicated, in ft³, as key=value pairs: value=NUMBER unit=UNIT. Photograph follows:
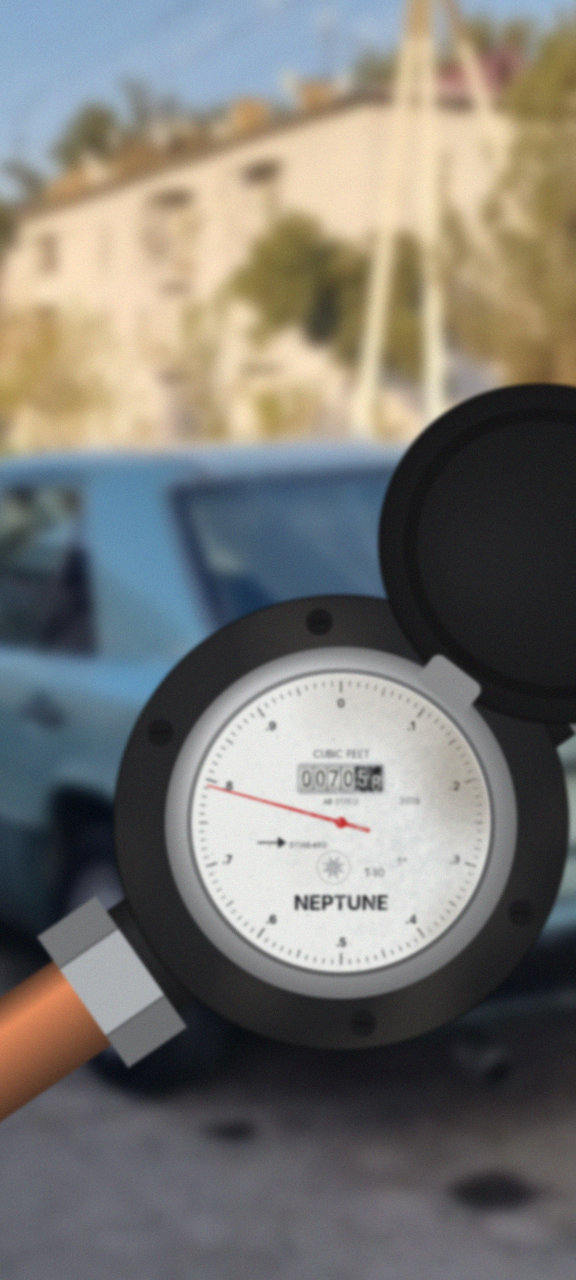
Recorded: value=7057.79 unit=ft³
